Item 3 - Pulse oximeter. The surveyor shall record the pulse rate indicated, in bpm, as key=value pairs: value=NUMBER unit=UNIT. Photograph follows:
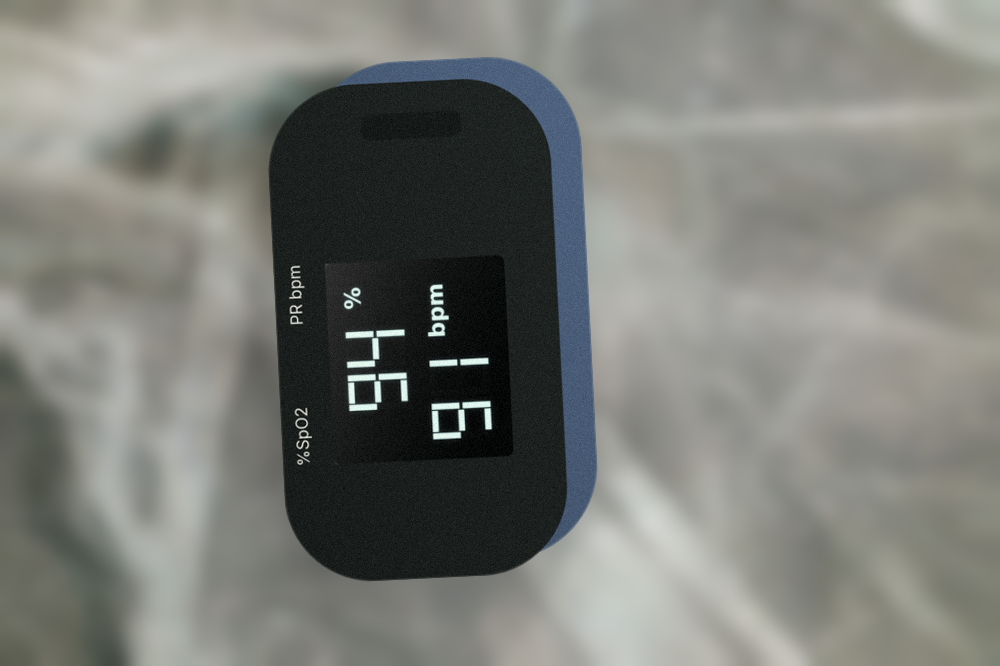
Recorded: value=91 unit=bpm
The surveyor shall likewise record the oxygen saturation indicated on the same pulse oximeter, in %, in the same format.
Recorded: value=94 unit=%
